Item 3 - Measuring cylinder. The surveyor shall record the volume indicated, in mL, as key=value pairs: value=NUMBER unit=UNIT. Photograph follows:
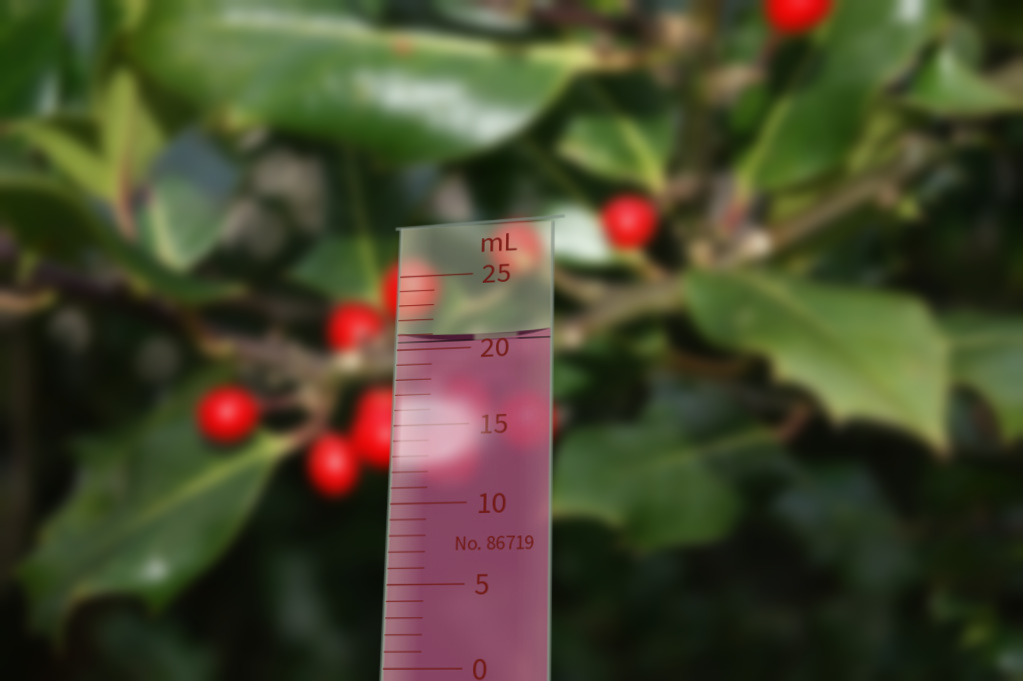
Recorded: value=20.5 unit=mL
